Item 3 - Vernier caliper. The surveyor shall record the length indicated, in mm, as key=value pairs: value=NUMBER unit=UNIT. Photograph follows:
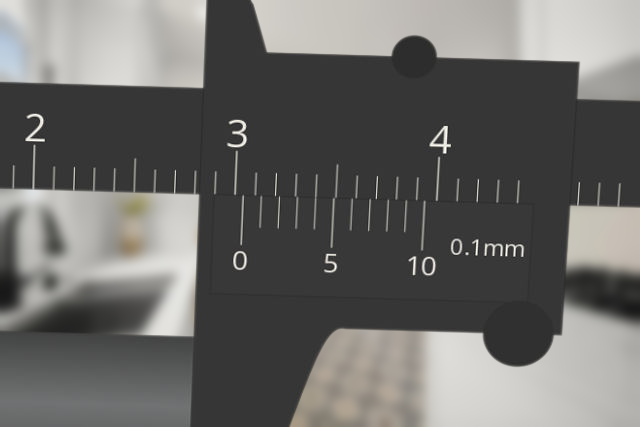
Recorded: value=30.4 unit=mm
